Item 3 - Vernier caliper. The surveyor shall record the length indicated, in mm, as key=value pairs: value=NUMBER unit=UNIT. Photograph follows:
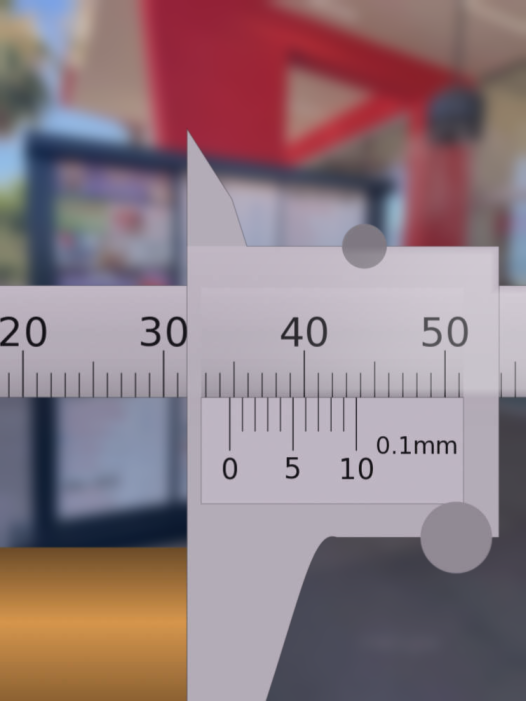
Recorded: value=34.7 unit=mm
